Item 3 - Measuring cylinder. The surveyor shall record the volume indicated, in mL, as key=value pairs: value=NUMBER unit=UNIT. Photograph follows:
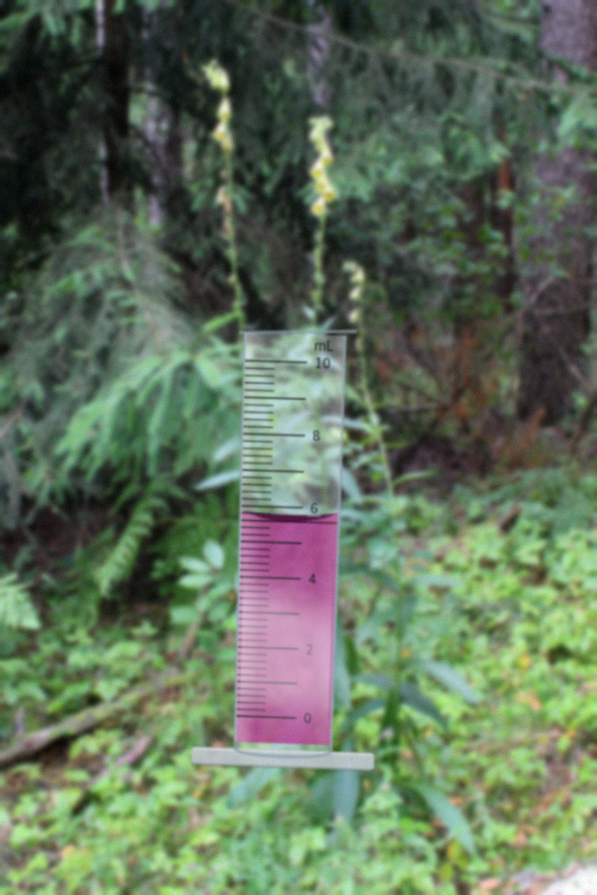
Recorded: value=5.6 unit=mL
